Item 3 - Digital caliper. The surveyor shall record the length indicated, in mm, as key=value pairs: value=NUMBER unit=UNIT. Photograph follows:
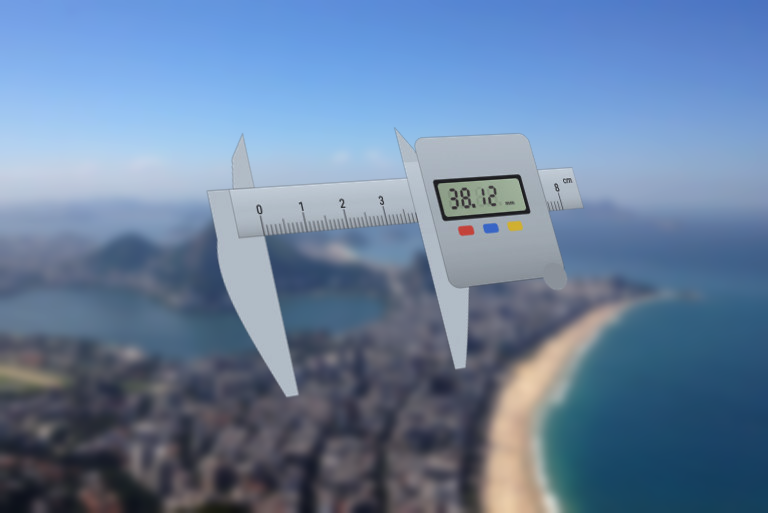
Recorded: value=38.12 unit=mm
